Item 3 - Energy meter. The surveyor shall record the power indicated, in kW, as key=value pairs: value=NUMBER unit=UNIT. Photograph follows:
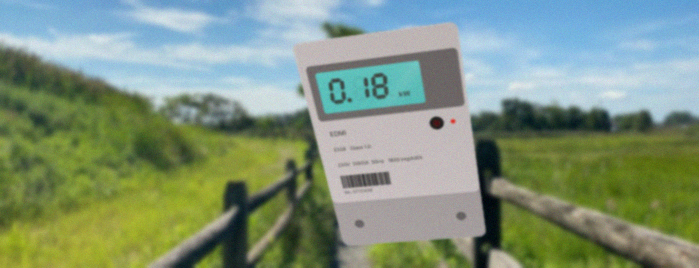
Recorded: value=0.18 unit=kW
